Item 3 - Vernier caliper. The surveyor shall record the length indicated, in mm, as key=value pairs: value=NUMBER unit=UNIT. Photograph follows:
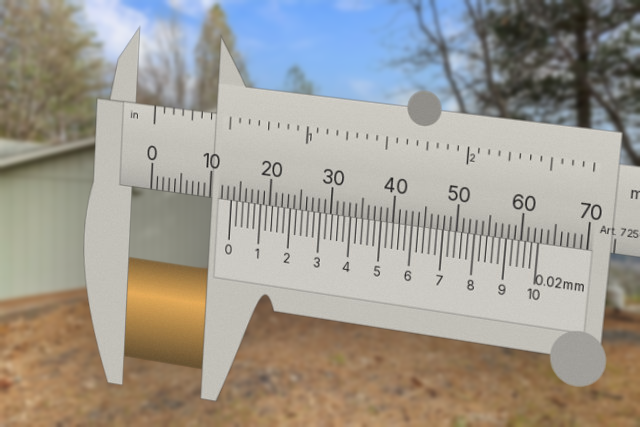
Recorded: value=13.6 unit=mm
